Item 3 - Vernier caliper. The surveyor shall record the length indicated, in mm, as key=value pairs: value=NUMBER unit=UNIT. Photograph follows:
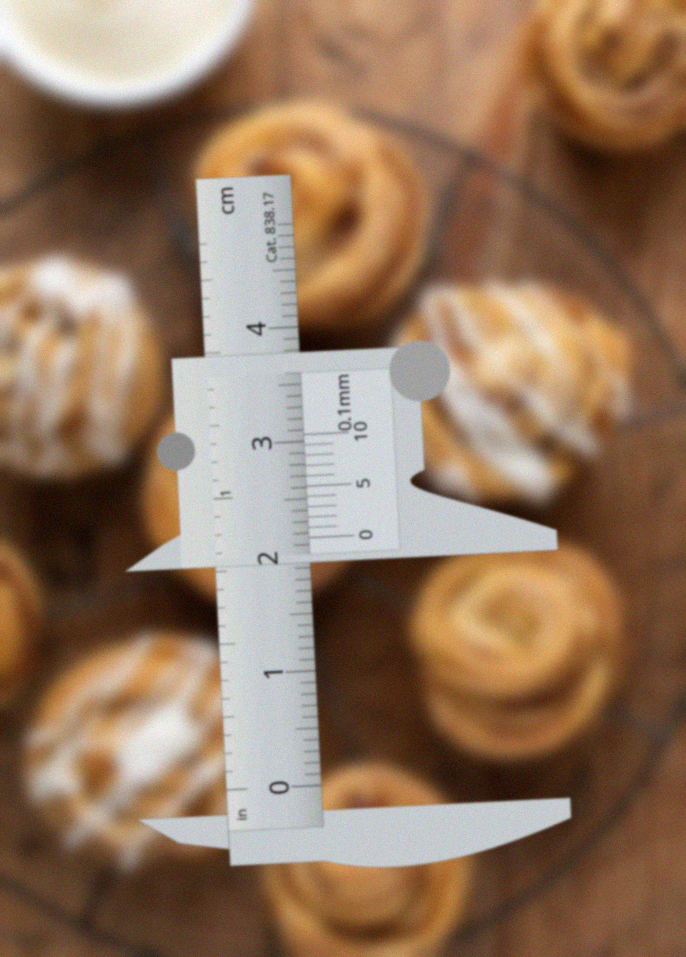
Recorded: value=21.6 unit=mm
